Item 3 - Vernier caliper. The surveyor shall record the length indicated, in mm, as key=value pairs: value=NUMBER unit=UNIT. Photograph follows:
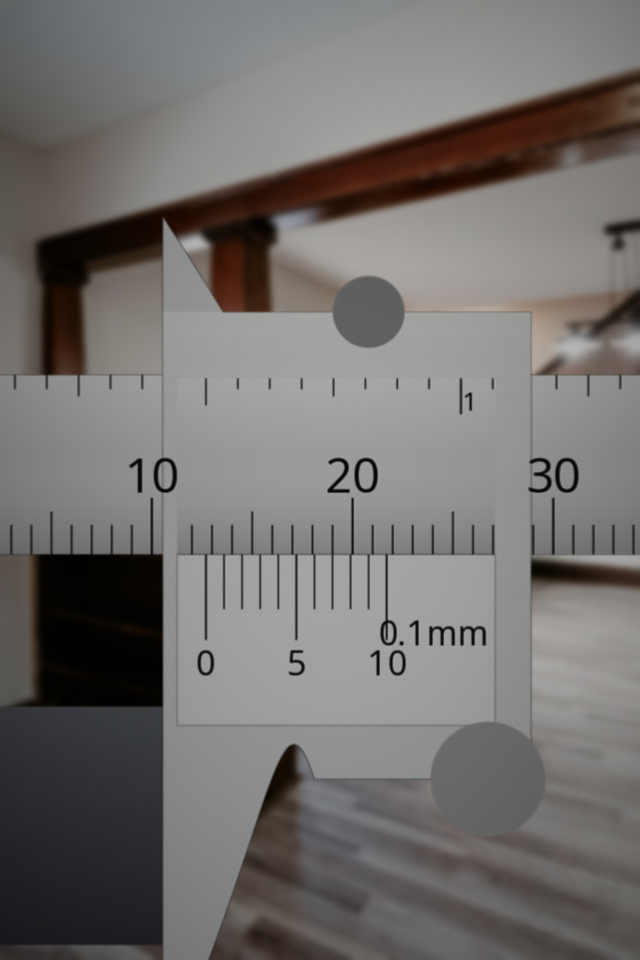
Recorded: value=12.7 unit=mm
